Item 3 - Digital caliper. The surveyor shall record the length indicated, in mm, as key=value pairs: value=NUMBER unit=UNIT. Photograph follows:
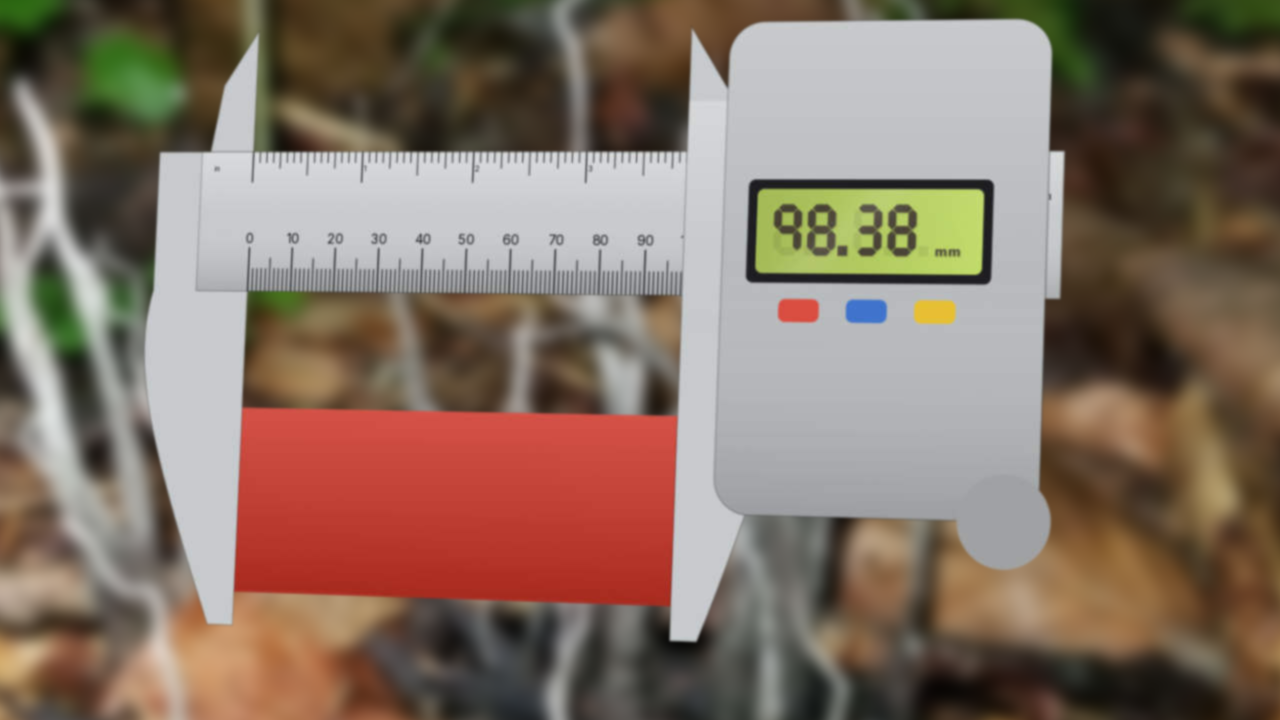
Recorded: value=98.38 unit=mm
